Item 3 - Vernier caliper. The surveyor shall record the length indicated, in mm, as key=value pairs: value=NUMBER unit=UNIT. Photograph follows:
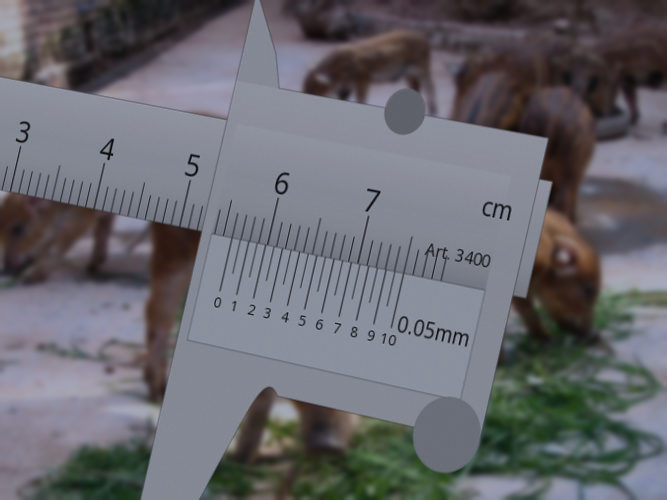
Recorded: value=56.0 unit=mm
